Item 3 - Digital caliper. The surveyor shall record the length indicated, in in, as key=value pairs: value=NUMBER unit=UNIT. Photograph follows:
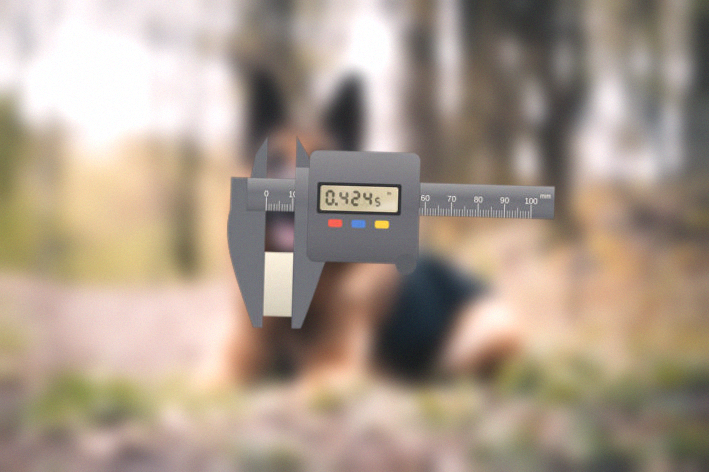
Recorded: value=0.4245 unit=in
